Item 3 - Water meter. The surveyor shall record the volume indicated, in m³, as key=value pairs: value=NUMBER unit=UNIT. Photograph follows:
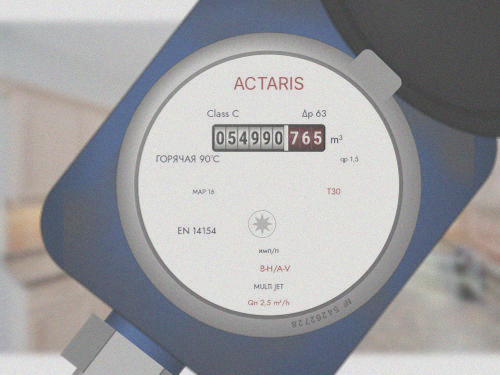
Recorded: value=54990.765 unit=m³
